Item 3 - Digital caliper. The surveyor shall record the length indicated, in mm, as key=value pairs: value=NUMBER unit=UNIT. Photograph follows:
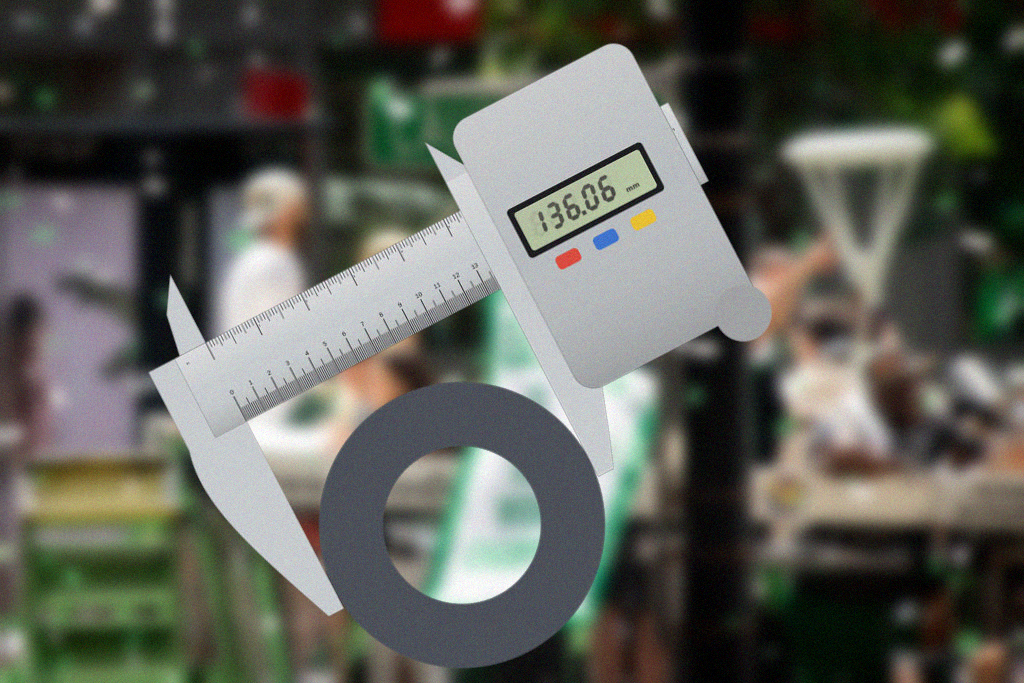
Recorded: value=136.06 unit=mm
